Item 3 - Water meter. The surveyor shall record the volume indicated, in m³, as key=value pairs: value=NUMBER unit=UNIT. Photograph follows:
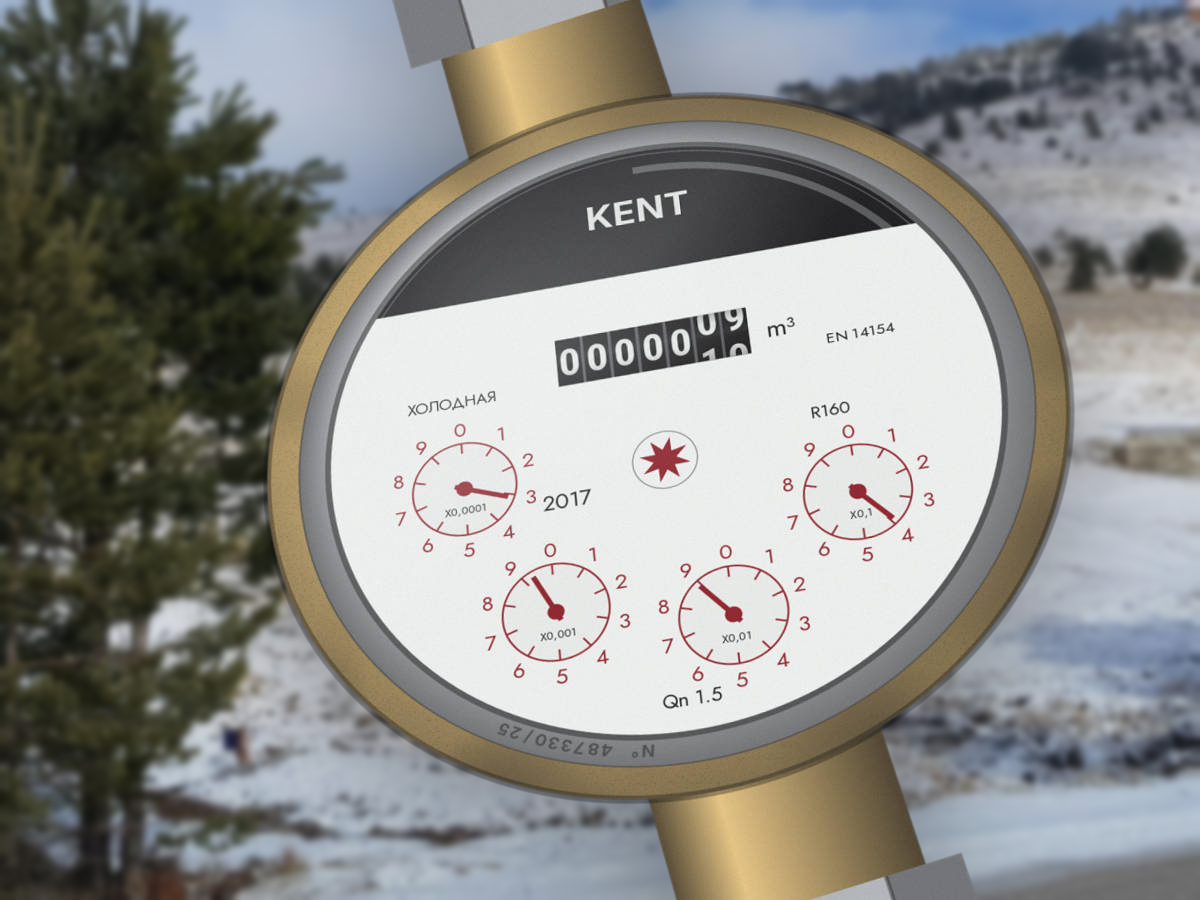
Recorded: value=9.3893 unit=m³
